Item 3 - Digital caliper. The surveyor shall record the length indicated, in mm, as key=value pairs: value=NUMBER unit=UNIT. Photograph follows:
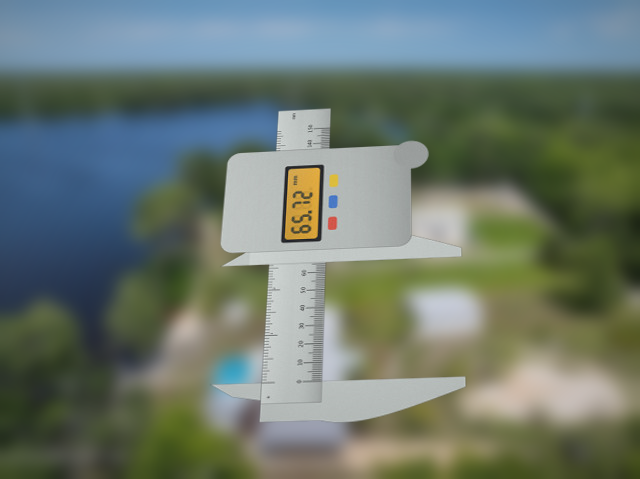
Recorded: value=65.72 unit=mm
